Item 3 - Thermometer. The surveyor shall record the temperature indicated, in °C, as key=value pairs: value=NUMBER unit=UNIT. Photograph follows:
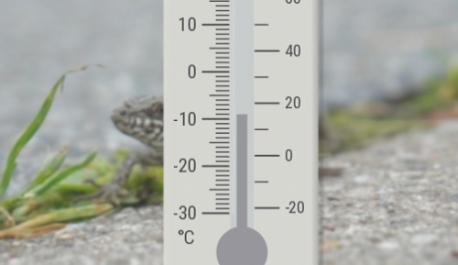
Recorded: value=-9 unit=°C
